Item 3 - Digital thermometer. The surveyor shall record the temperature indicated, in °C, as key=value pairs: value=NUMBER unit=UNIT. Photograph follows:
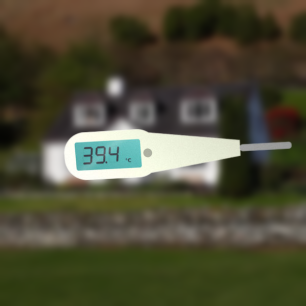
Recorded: value=39.4 unit=°C
